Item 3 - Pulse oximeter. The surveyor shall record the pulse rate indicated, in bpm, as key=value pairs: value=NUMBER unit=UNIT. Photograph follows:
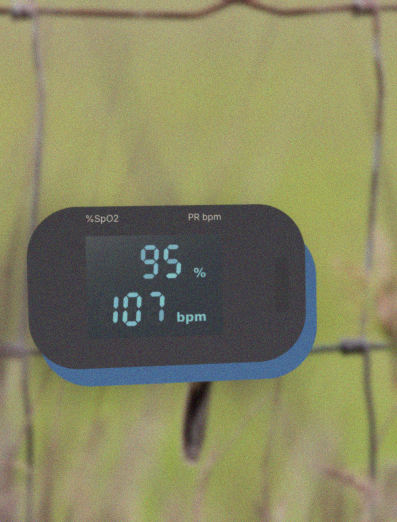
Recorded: value=107 unit=bpm
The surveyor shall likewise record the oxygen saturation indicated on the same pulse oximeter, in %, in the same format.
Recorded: value=95 unit=%
